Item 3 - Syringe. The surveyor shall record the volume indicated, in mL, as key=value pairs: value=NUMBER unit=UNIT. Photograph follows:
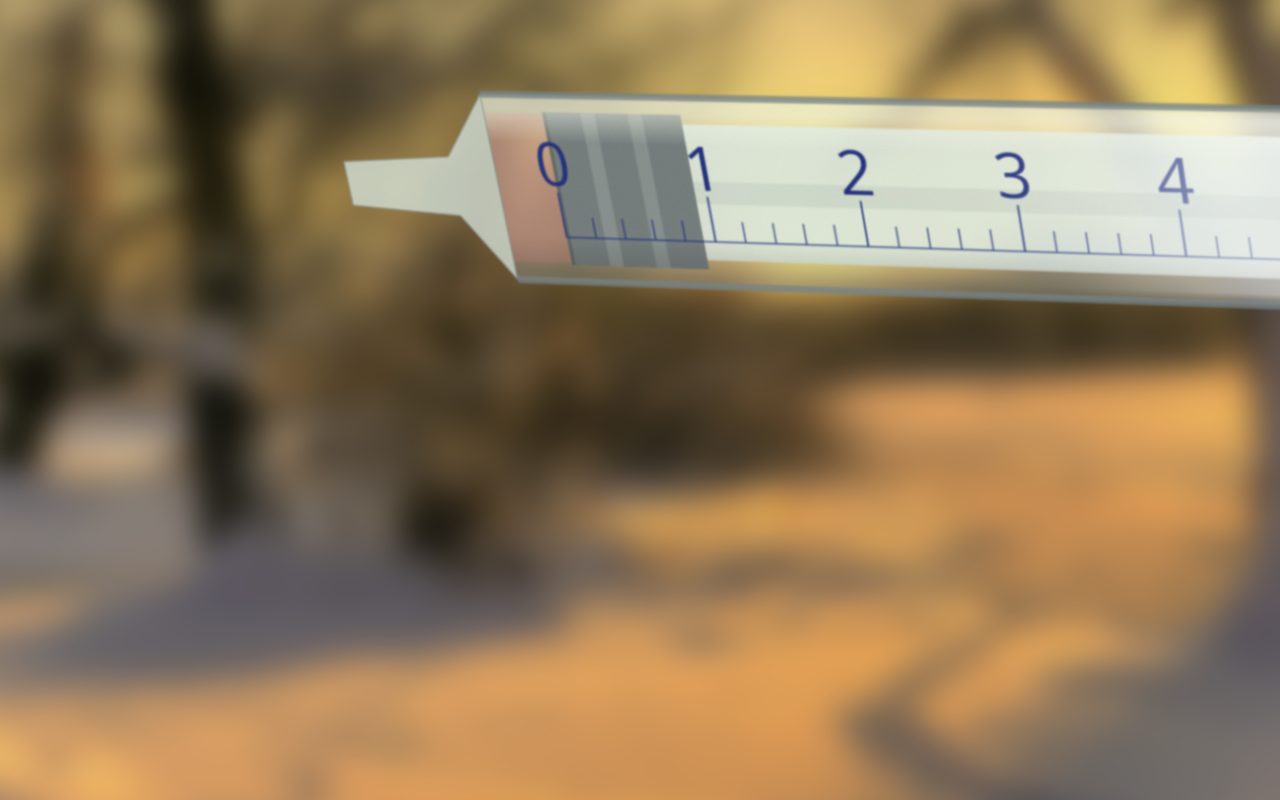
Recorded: value=0 unit=mL
